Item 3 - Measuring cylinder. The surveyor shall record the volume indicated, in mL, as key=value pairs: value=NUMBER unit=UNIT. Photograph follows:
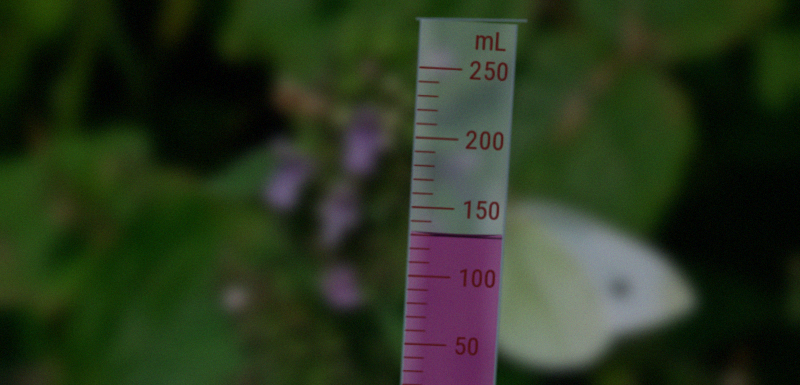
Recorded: value=130 unit=mL
